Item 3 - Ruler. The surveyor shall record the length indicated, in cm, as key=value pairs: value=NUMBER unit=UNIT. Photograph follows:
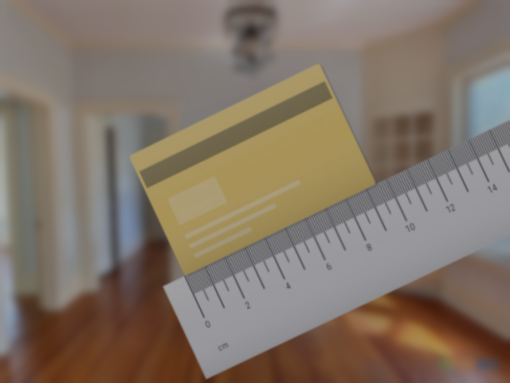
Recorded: value=9.5 unit=cm
